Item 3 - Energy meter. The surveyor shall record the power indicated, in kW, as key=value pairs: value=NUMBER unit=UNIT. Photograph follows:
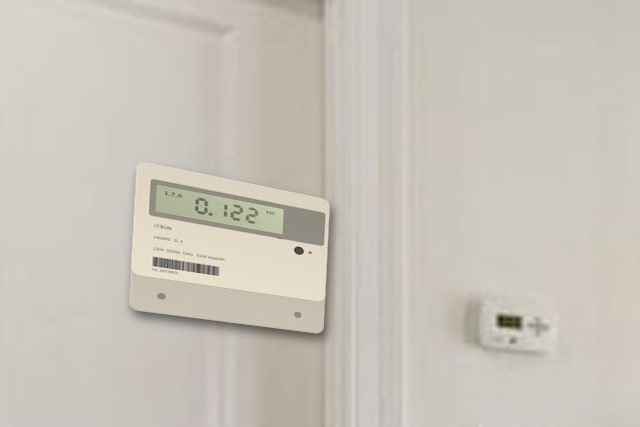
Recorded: value=0.122 unit=kW
